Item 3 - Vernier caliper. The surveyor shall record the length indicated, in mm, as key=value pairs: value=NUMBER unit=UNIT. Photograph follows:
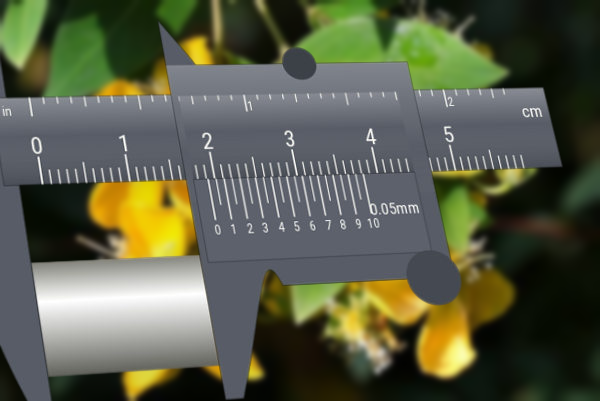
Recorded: value=19.2 unit=mm
